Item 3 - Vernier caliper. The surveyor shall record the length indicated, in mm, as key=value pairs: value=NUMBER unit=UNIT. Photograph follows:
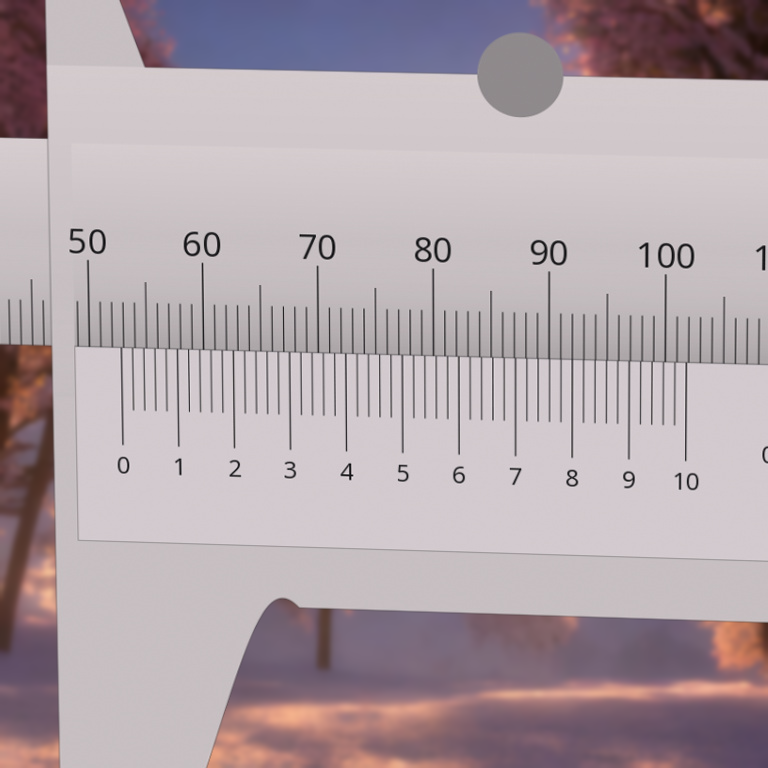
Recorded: value=52.8 unit=mm
